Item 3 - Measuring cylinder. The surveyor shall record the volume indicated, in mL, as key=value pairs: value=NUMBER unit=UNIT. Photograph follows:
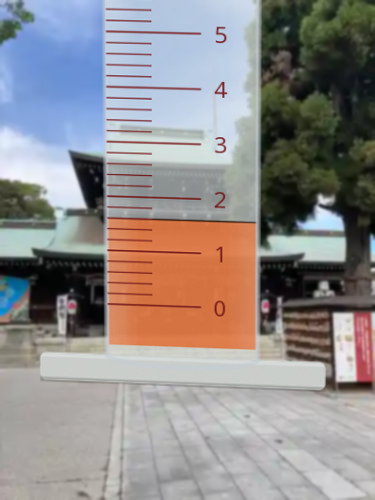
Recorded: value=1.6 unit=mL
